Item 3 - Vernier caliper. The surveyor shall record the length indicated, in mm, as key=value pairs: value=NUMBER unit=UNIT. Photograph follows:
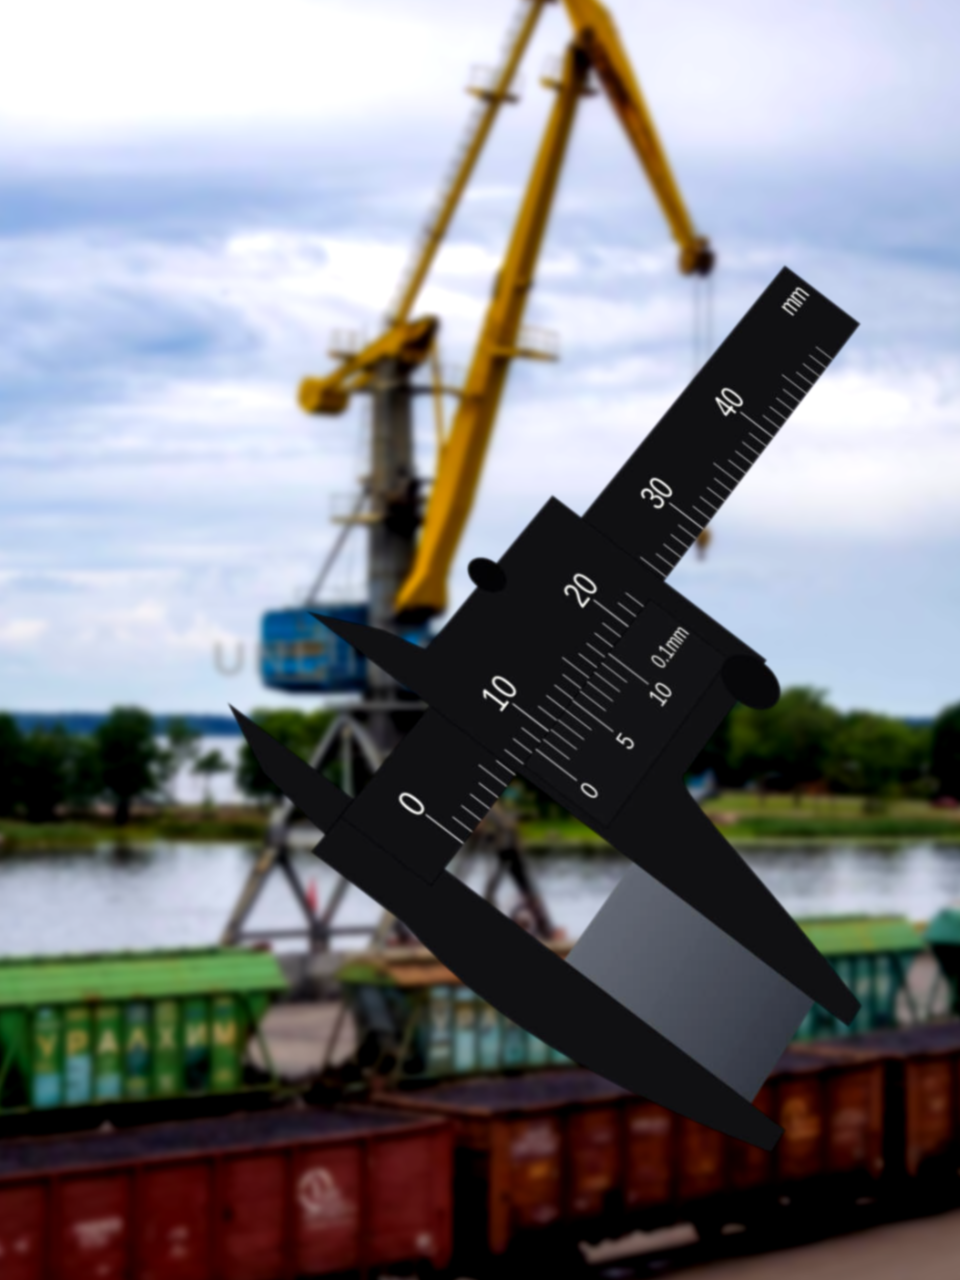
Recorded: value=8.4 unit=mm
